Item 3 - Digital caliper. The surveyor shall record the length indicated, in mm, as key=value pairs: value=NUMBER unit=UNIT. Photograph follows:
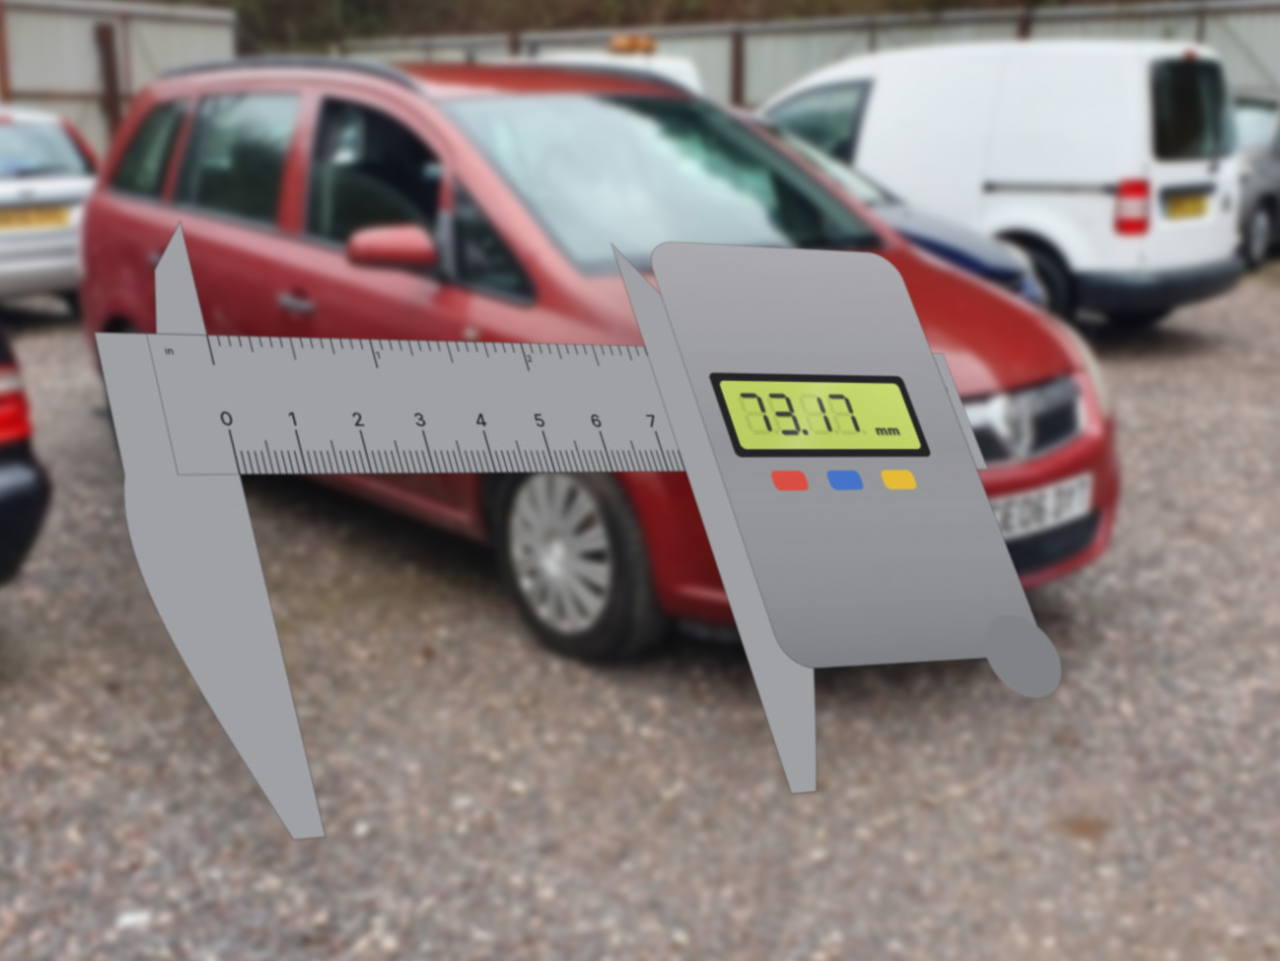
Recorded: value=73.17 unit=mm
